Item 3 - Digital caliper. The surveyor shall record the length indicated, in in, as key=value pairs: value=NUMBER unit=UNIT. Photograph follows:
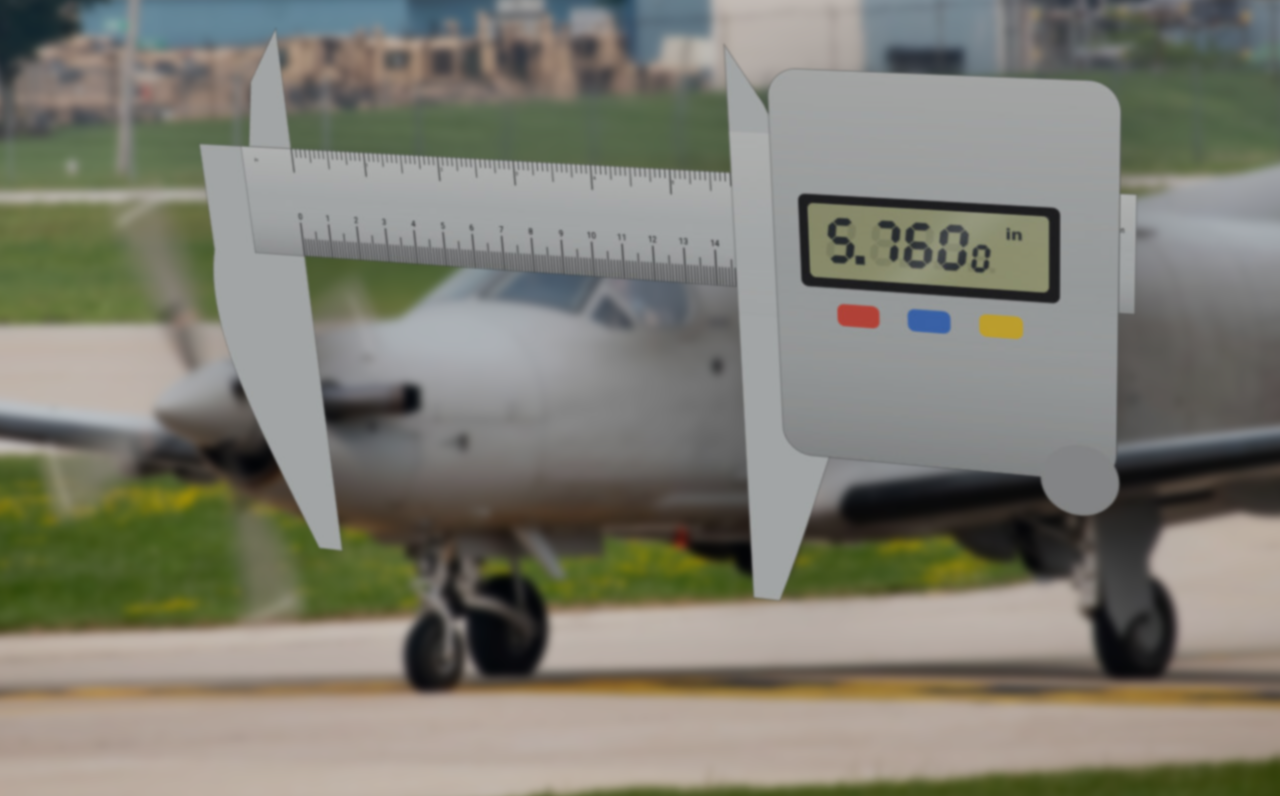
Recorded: value=5.7600 unit=in
